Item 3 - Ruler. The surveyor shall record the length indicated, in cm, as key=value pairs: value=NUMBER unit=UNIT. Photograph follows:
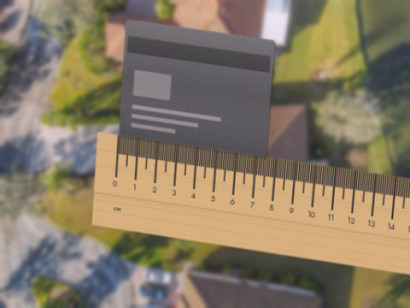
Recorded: value=7.5 unit=cm
